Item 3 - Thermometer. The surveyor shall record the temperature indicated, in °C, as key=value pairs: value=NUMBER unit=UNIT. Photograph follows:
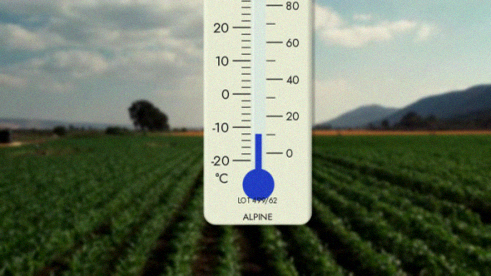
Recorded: value=-12 unit=°C
